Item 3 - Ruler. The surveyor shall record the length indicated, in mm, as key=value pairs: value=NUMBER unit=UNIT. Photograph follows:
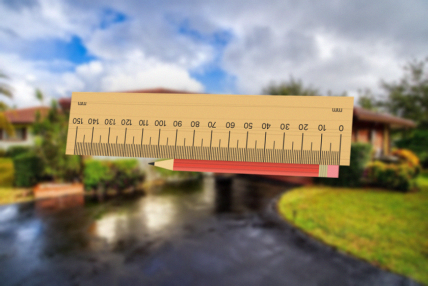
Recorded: value=105 unit=mm
